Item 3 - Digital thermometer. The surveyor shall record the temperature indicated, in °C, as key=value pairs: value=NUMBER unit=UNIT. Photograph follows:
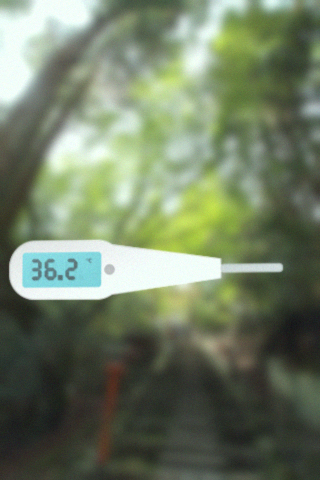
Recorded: value=36.2 unit=°C
